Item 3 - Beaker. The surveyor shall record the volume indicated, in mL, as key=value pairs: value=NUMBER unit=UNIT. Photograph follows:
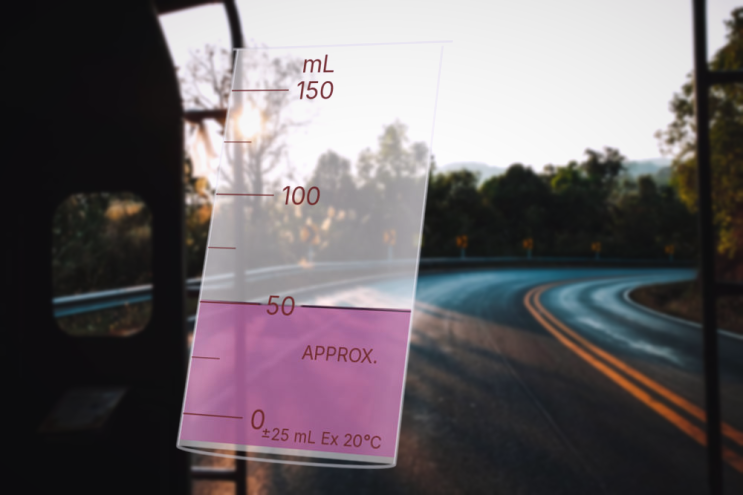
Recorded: value=50 unit=mL
